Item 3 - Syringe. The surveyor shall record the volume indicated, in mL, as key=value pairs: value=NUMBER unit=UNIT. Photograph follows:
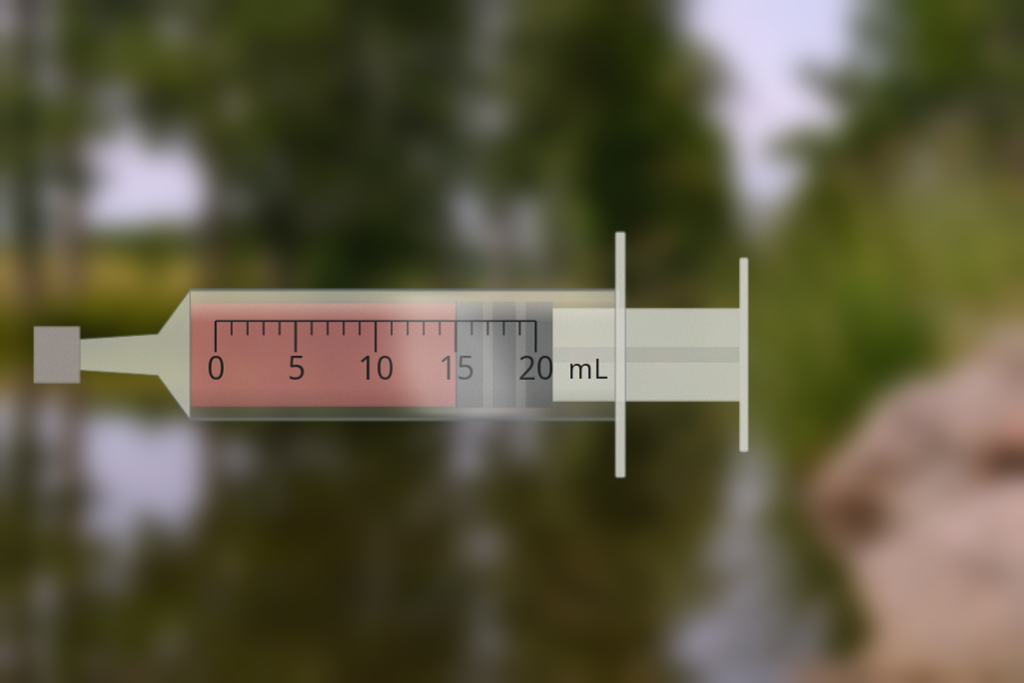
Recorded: value=15 unit=mL
